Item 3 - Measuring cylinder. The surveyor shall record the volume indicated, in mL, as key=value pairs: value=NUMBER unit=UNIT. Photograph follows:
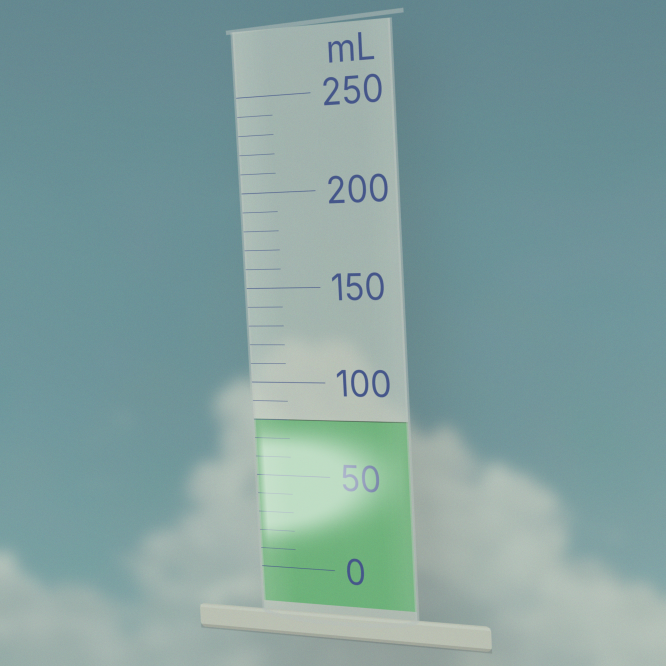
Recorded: value=80 unit=mL
